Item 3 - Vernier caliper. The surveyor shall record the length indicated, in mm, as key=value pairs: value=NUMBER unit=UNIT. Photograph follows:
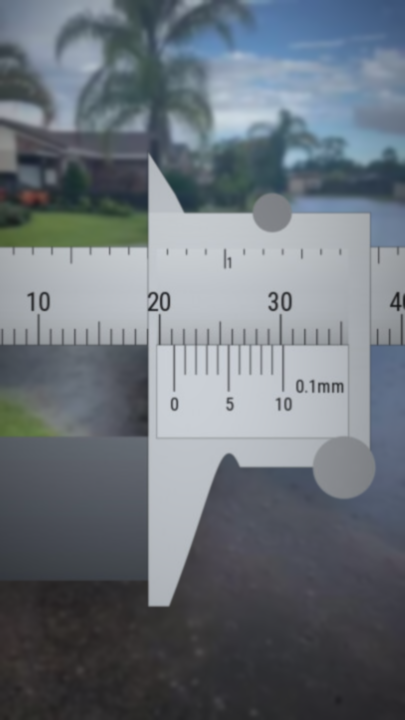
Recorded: value=21.2 unit=mm
